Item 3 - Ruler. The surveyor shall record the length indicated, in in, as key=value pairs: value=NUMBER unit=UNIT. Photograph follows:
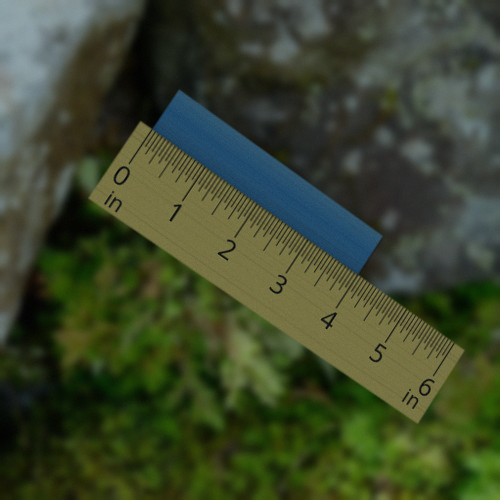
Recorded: value=4 unit=in
